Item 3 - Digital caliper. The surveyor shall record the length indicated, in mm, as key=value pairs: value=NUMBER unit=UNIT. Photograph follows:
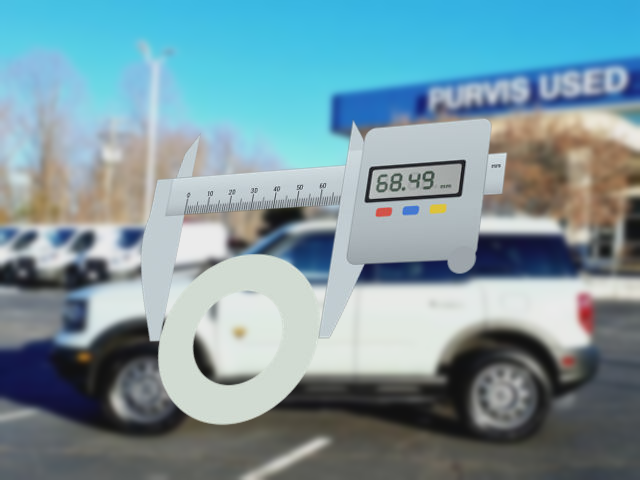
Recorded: value=68.49 unit=mm
